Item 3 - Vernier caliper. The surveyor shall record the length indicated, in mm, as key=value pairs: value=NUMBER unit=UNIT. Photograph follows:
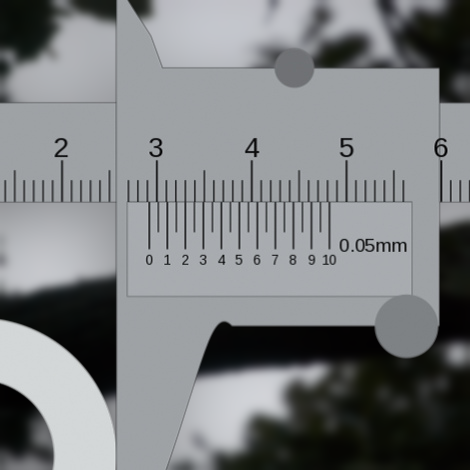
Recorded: value=29.2 unit=mm
